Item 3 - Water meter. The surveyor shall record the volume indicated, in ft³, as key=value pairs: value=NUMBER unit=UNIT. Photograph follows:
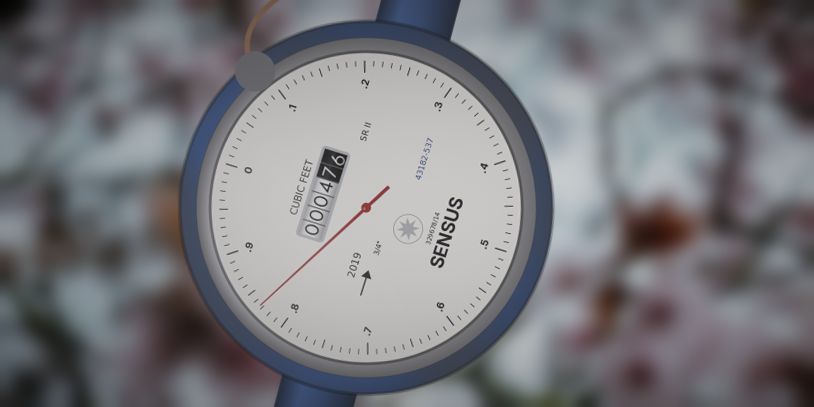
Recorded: value=475.83 unit=ft³
